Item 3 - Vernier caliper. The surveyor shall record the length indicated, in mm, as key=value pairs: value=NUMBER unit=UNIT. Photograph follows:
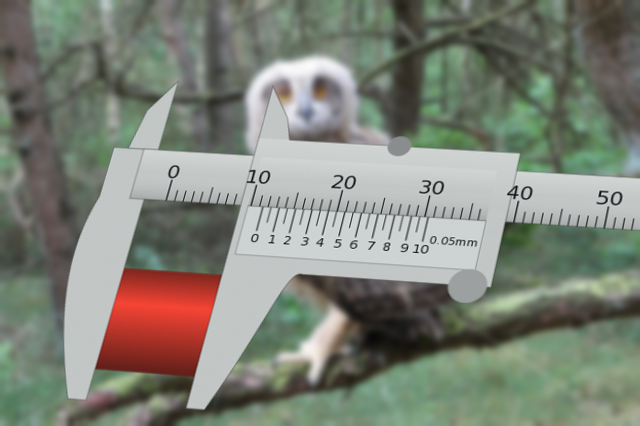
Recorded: value=11.4 unit=mm
